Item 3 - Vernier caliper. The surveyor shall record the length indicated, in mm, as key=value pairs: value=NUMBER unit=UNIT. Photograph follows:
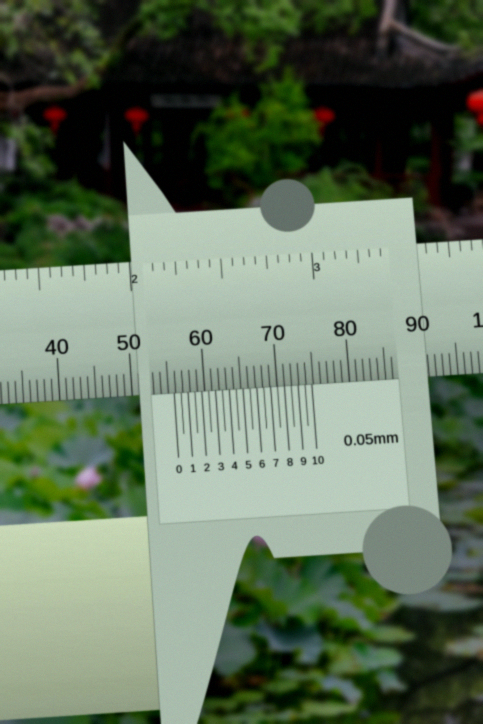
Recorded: value=55.8 unit=mm
